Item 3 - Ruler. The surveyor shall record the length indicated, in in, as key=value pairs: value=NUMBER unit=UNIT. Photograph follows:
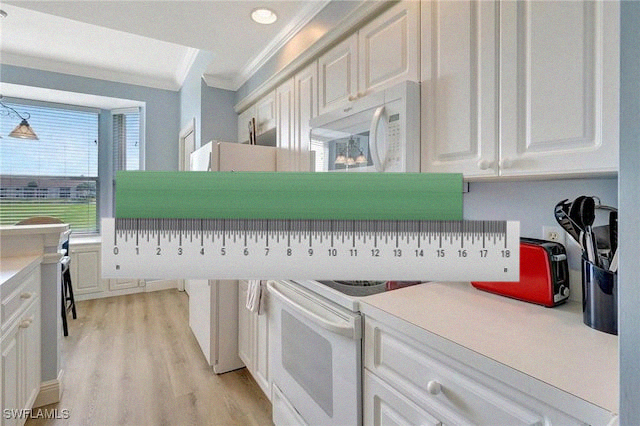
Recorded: value=16 unit=in
